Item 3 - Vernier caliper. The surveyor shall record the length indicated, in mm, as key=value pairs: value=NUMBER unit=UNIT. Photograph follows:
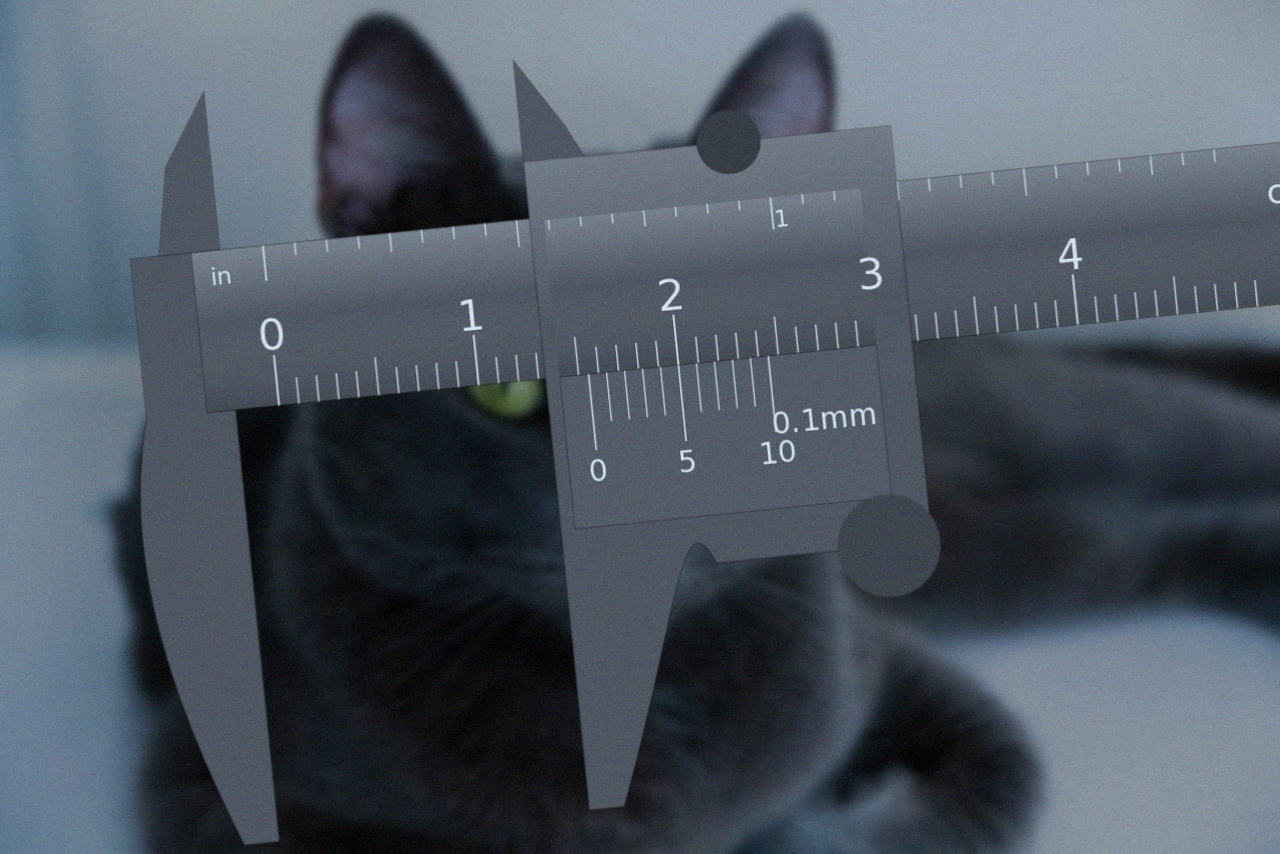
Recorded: value=15.5 unit=mm
